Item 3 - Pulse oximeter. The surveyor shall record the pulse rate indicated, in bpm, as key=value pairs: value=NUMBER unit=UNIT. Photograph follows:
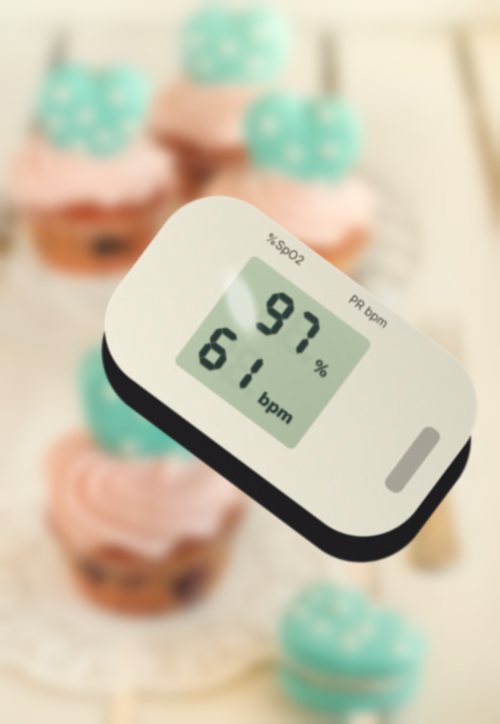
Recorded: value=61 unit=bpm
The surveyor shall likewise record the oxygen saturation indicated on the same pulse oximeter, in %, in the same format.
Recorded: value=97 unit=%
